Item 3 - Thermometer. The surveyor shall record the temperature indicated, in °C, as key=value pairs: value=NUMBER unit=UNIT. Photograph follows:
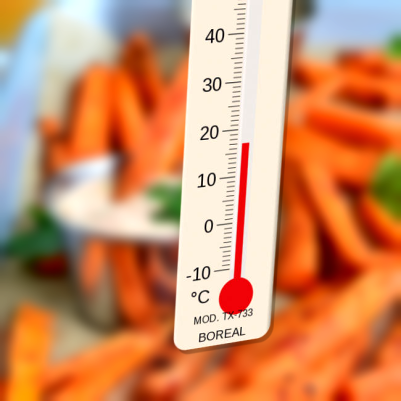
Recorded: value=17 unit=°C
